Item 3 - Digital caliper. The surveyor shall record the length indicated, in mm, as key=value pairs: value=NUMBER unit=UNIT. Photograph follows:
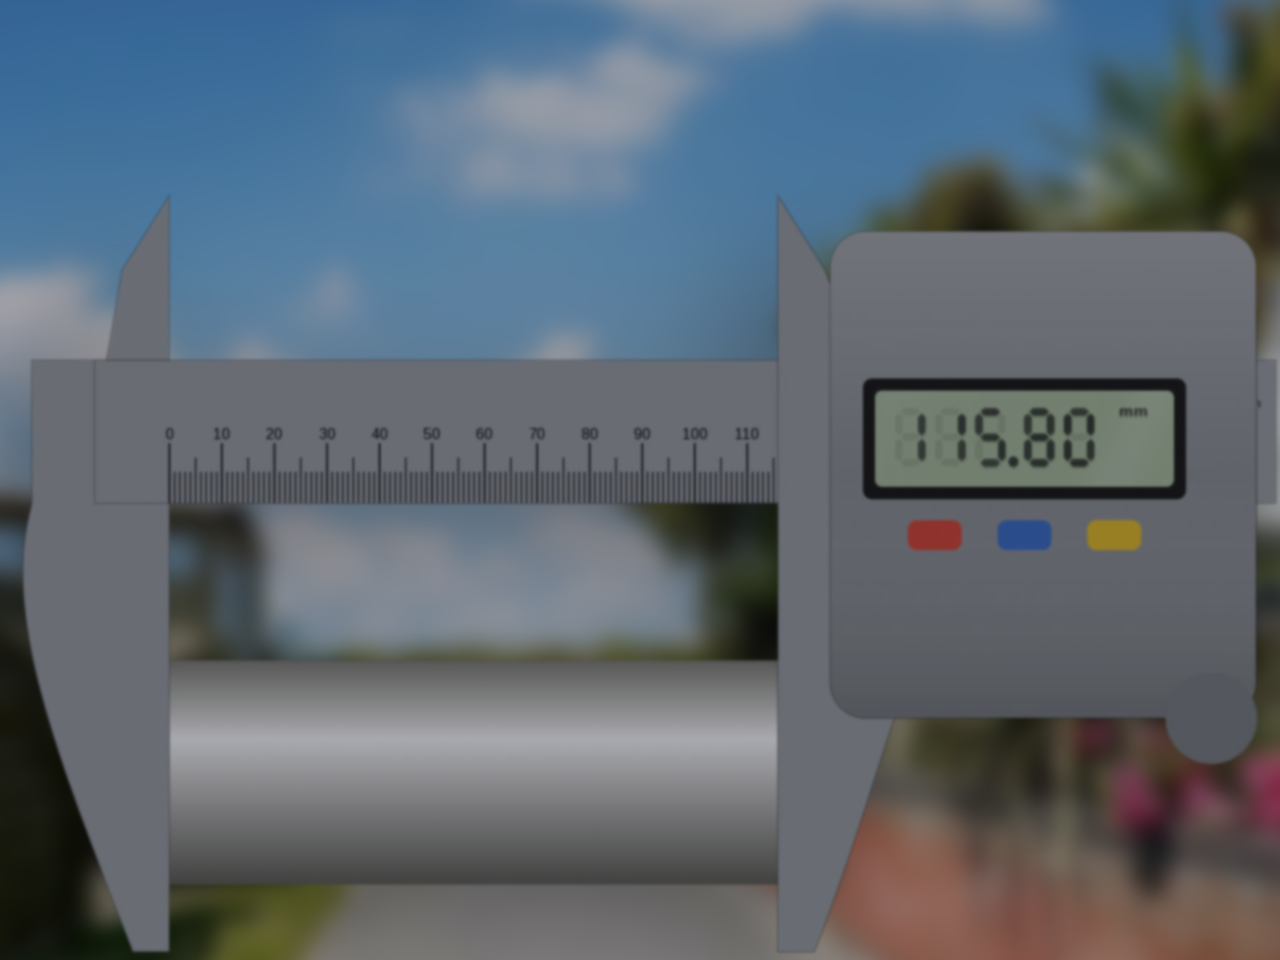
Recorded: value=115.80 unit=mm
